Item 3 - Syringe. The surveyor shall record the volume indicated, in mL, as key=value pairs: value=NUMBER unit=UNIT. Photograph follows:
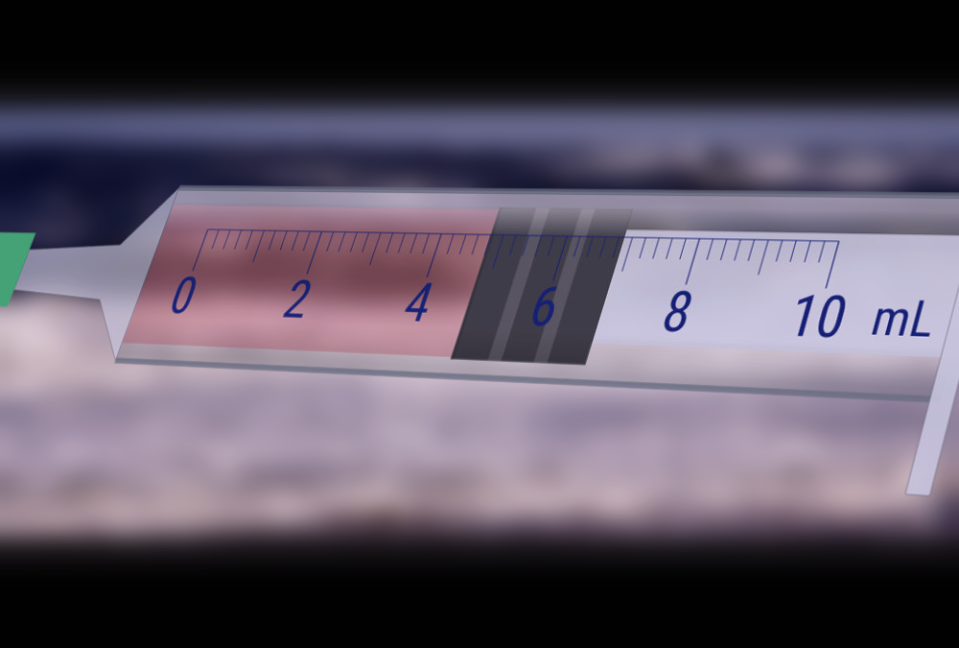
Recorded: value=4.8 unit=mL
